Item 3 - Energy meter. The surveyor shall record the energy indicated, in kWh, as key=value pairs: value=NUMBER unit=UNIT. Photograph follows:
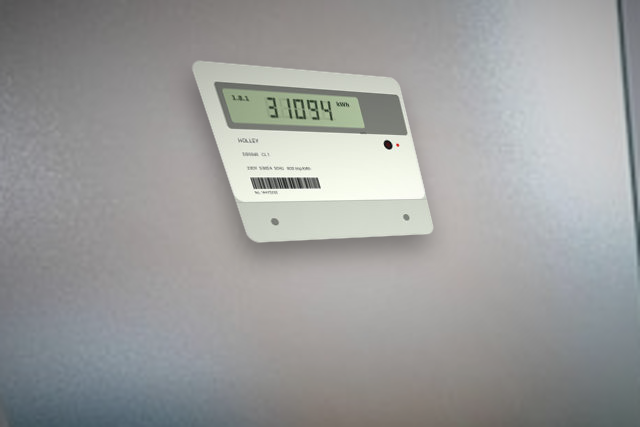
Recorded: value=31094 unit=kWh
